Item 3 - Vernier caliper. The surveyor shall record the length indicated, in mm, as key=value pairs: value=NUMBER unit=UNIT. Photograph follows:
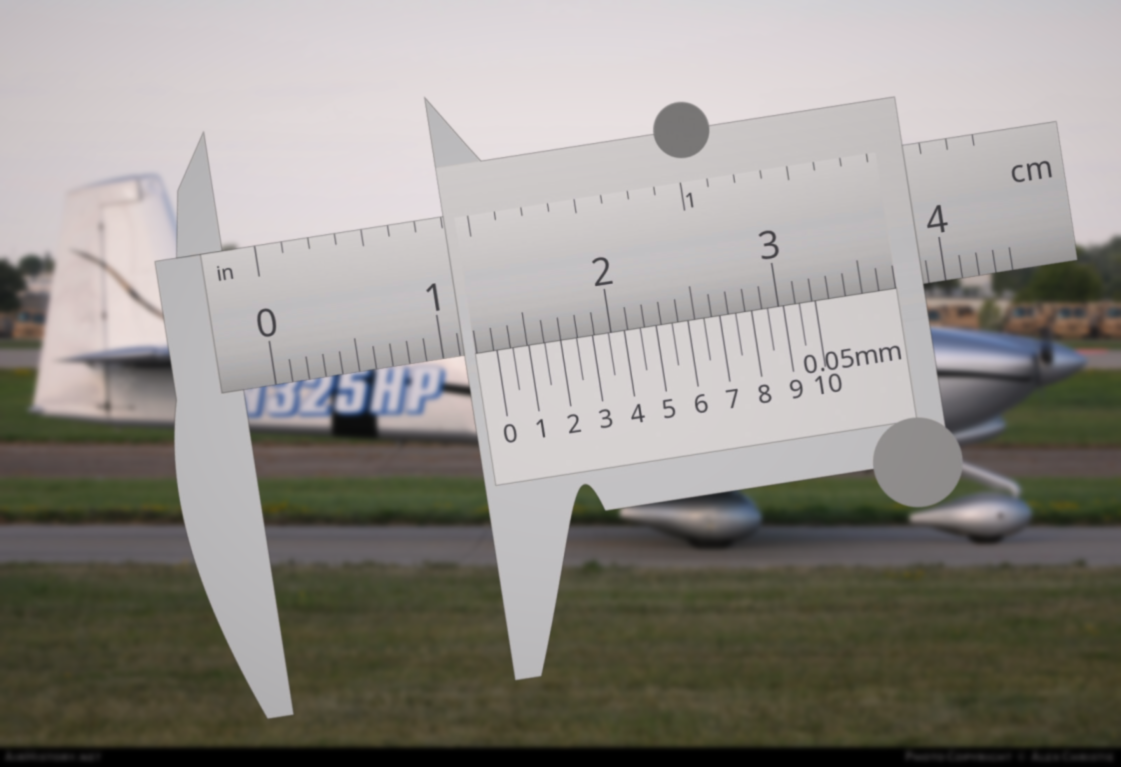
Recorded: value=13.2 unit=mm
